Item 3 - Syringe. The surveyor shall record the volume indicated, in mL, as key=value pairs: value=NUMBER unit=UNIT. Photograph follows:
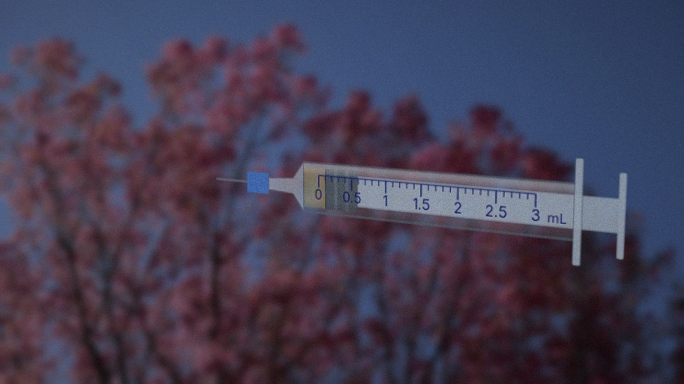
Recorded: value=0.1 unit=mL
